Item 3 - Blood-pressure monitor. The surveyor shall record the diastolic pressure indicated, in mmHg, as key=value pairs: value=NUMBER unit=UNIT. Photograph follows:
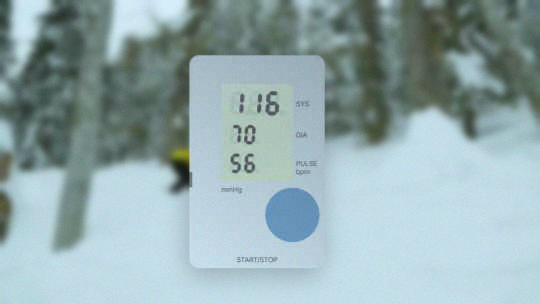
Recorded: value=70 unit=mmHg
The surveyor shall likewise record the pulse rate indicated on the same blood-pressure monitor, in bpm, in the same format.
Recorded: value=56 unit=bpm
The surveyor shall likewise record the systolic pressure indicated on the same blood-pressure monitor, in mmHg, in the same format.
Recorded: value=116 unit=mmHg
